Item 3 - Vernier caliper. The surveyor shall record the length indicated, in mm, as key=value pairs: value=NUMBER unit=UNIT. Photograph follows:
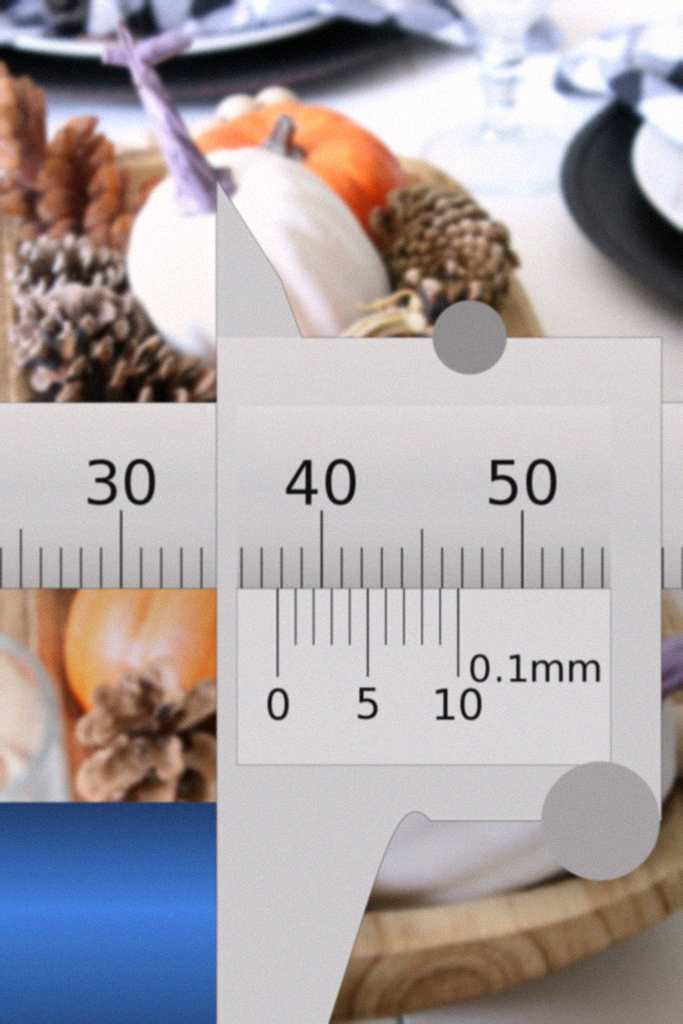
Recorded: value=37.8 unit=mm
